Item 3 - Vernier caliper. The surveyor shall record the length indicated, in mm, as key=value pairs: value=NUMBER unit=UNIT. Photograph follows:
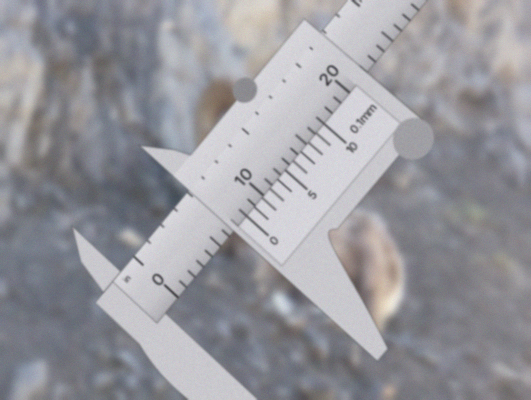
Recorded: value=8.0 unit=mm
